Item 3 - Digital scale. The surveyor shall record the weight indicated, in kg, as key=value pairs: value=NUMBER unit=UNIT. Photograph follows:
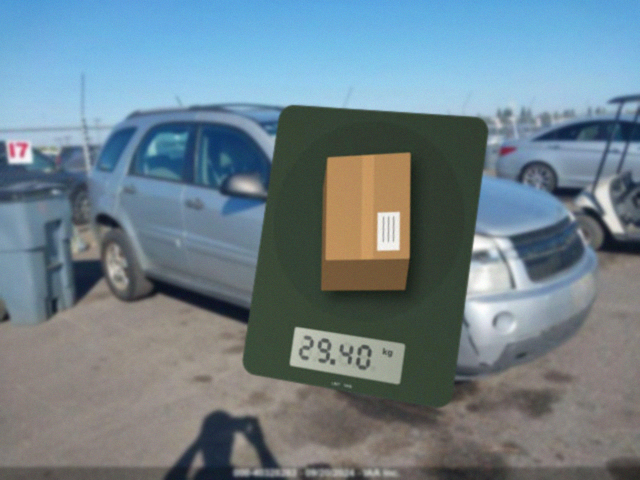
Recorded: value=29.40 unit=kg
